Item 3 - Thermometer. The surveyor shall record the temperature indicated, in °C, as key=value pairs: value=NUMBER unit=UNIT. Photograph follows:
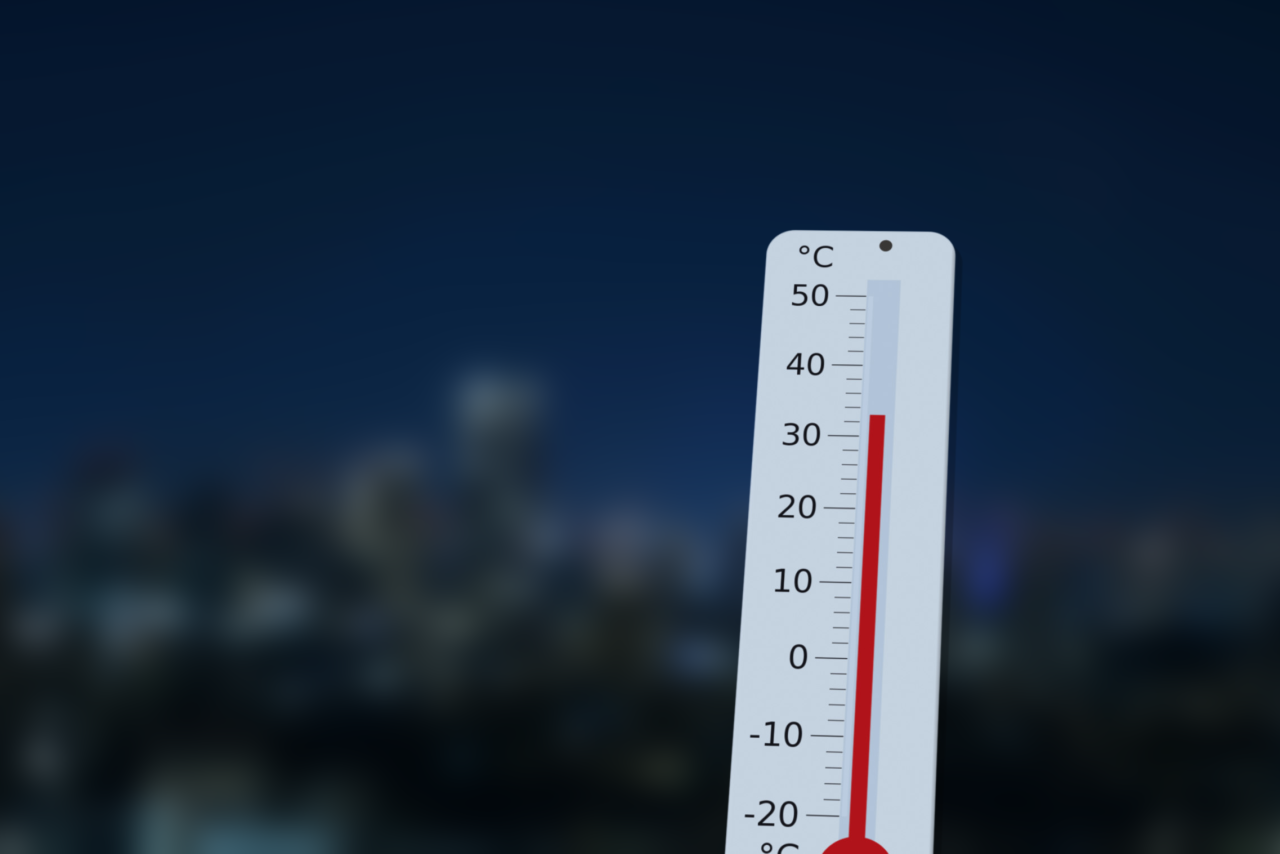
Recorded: value=33 unit=°C
